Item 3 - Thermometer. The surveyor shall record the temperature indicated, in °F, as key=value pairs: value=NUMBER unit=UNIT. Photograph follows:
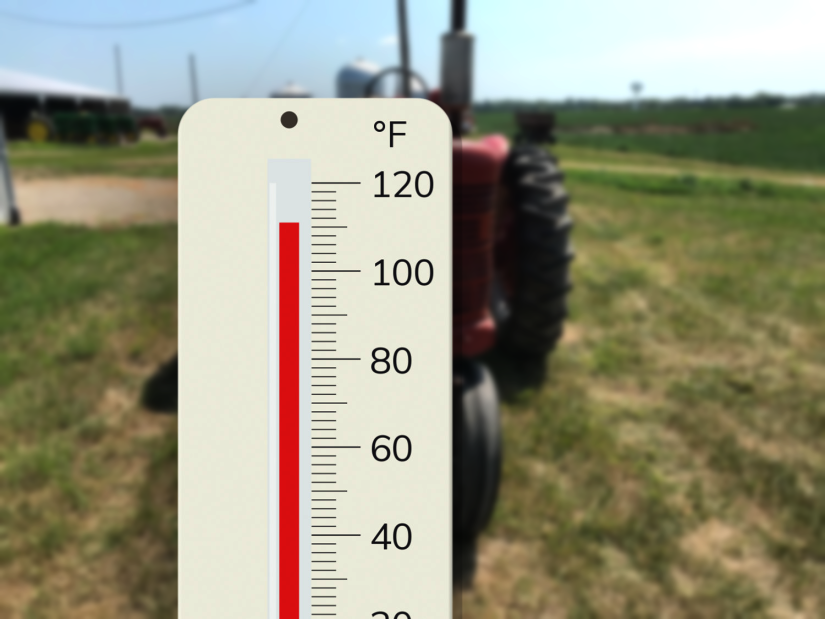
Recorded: value=111 unit=°F
